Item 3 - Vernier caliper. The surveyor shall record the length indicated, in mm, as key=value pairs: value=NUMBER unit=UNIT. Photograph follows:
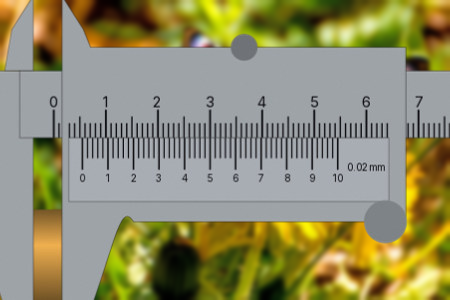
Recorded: value=5.5 unit=mm
